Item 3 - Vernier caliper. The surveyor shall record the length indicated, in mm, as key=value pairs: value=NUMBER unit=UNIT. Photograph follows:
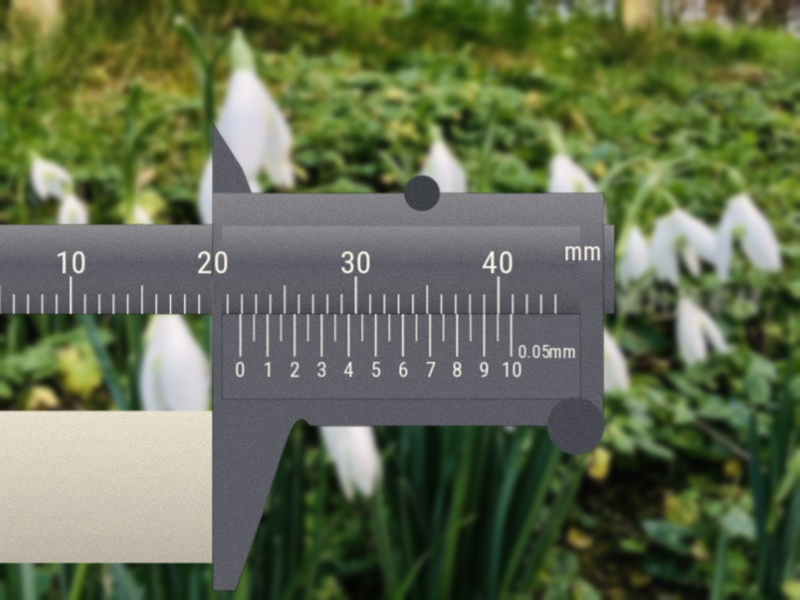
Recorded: value=21.9 unit=mm
